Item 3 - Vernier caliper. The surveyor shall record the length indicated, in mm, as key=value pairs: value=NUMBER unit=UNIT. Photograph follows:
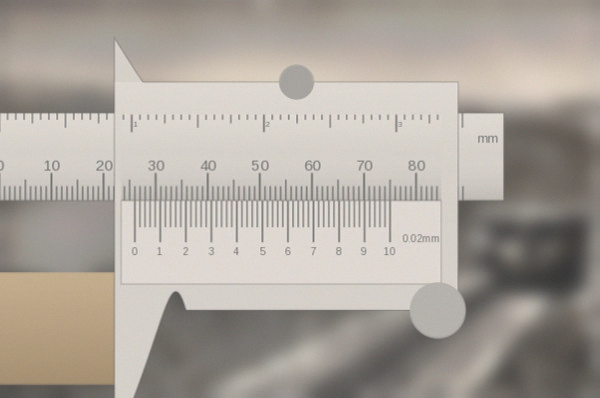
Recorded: value=26.0 unit=mm
